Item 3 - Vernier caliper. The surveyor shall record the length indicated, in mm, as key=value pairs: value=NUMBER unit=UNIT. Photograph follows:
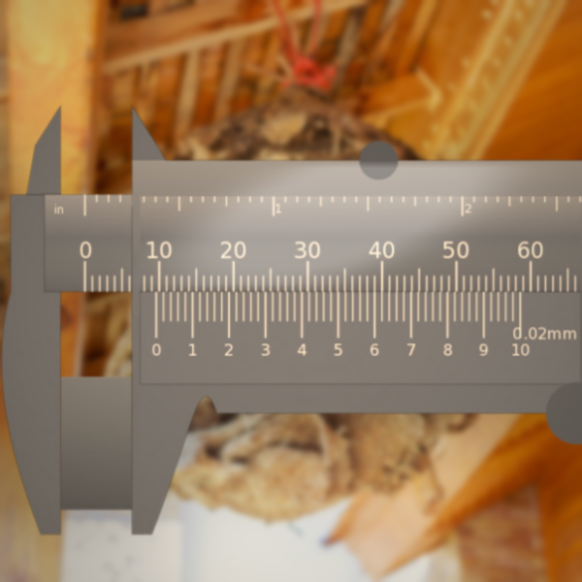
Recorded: value=9.6 unit=mm
